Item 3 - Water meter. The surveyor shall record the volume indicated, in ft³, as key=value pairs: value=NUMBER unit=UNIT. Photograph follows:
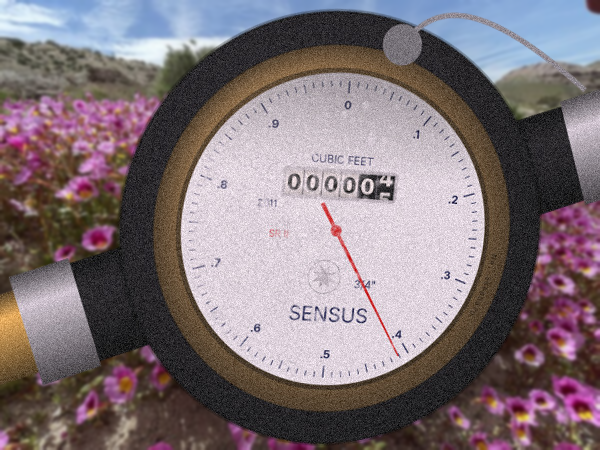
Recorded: value=4.41 unit=ft³
